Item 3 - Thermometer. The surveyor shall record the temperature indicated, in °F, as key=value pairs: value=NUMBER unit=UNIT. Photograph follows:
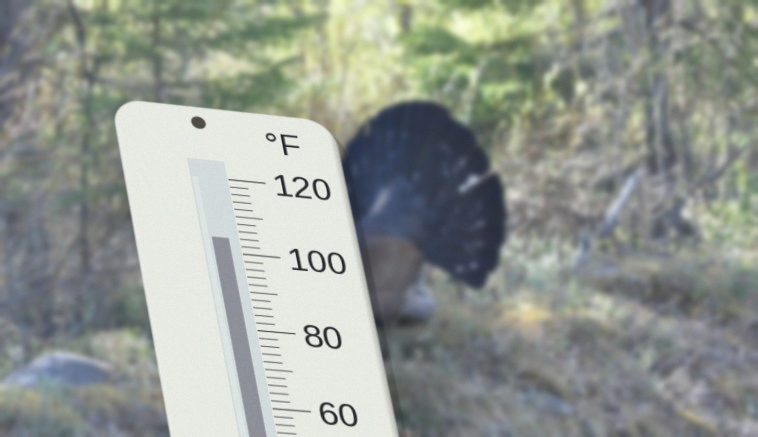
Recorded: value=104 unit=°F
